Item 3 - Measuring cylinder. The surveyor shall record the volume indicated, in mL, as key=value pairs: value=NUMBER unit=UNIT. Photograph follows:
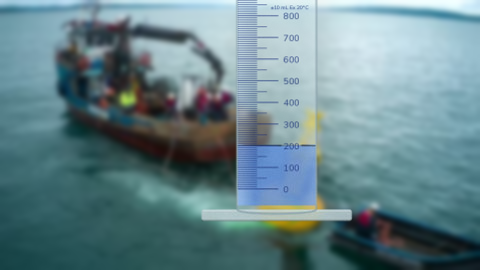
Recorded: value=200 unit=mL
